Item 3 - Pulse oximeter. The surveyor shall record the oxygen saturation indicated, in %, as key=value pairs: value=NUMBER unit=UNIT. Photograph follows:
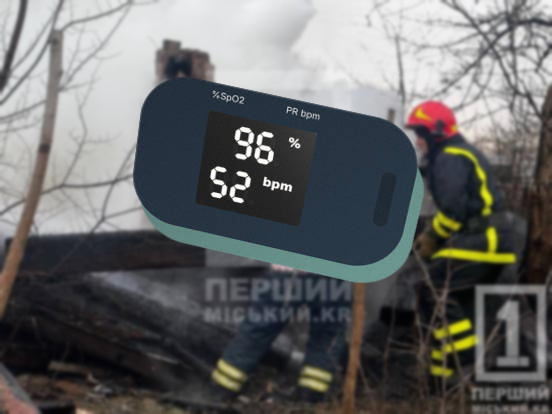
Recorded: value=96 unit=%
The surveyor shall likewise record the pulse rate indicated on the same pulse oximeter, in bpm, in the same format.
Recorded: value=52 unit=bpm
